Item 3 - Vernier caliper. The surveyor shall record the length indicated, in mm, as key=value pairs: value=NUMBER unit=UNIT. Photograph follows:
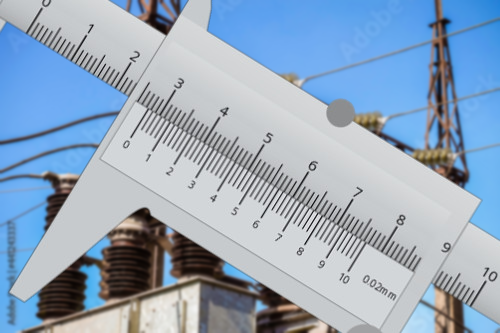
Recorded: value=27.5 unit=mm
